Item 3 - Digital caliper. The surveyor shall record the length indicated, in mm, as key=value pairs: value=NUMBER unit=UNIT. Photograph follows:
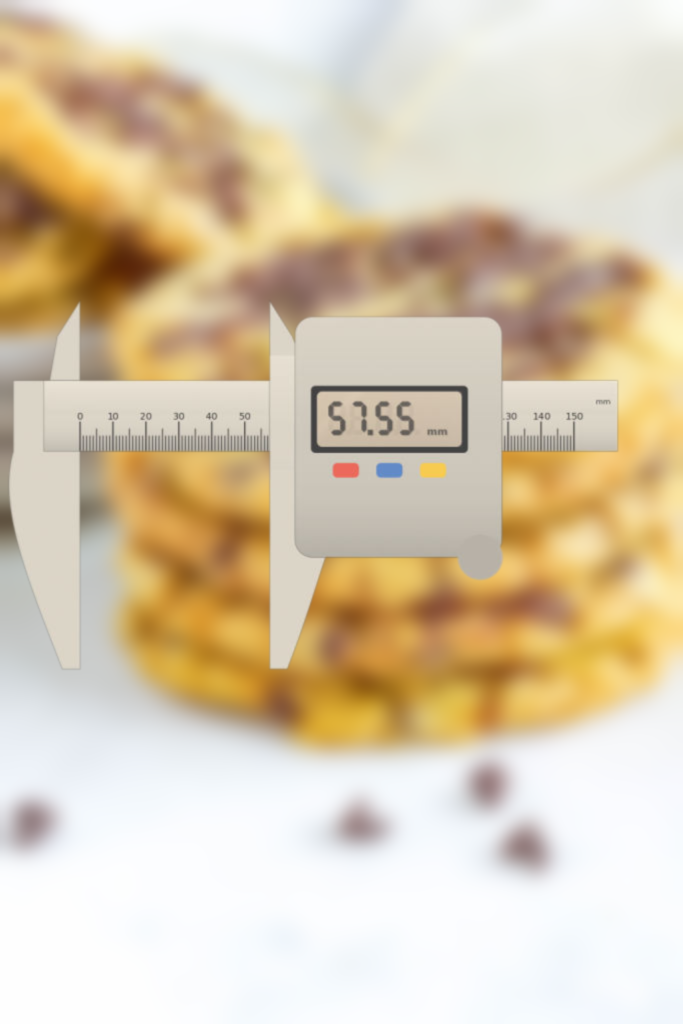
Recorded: value=57.55 unit=mm
